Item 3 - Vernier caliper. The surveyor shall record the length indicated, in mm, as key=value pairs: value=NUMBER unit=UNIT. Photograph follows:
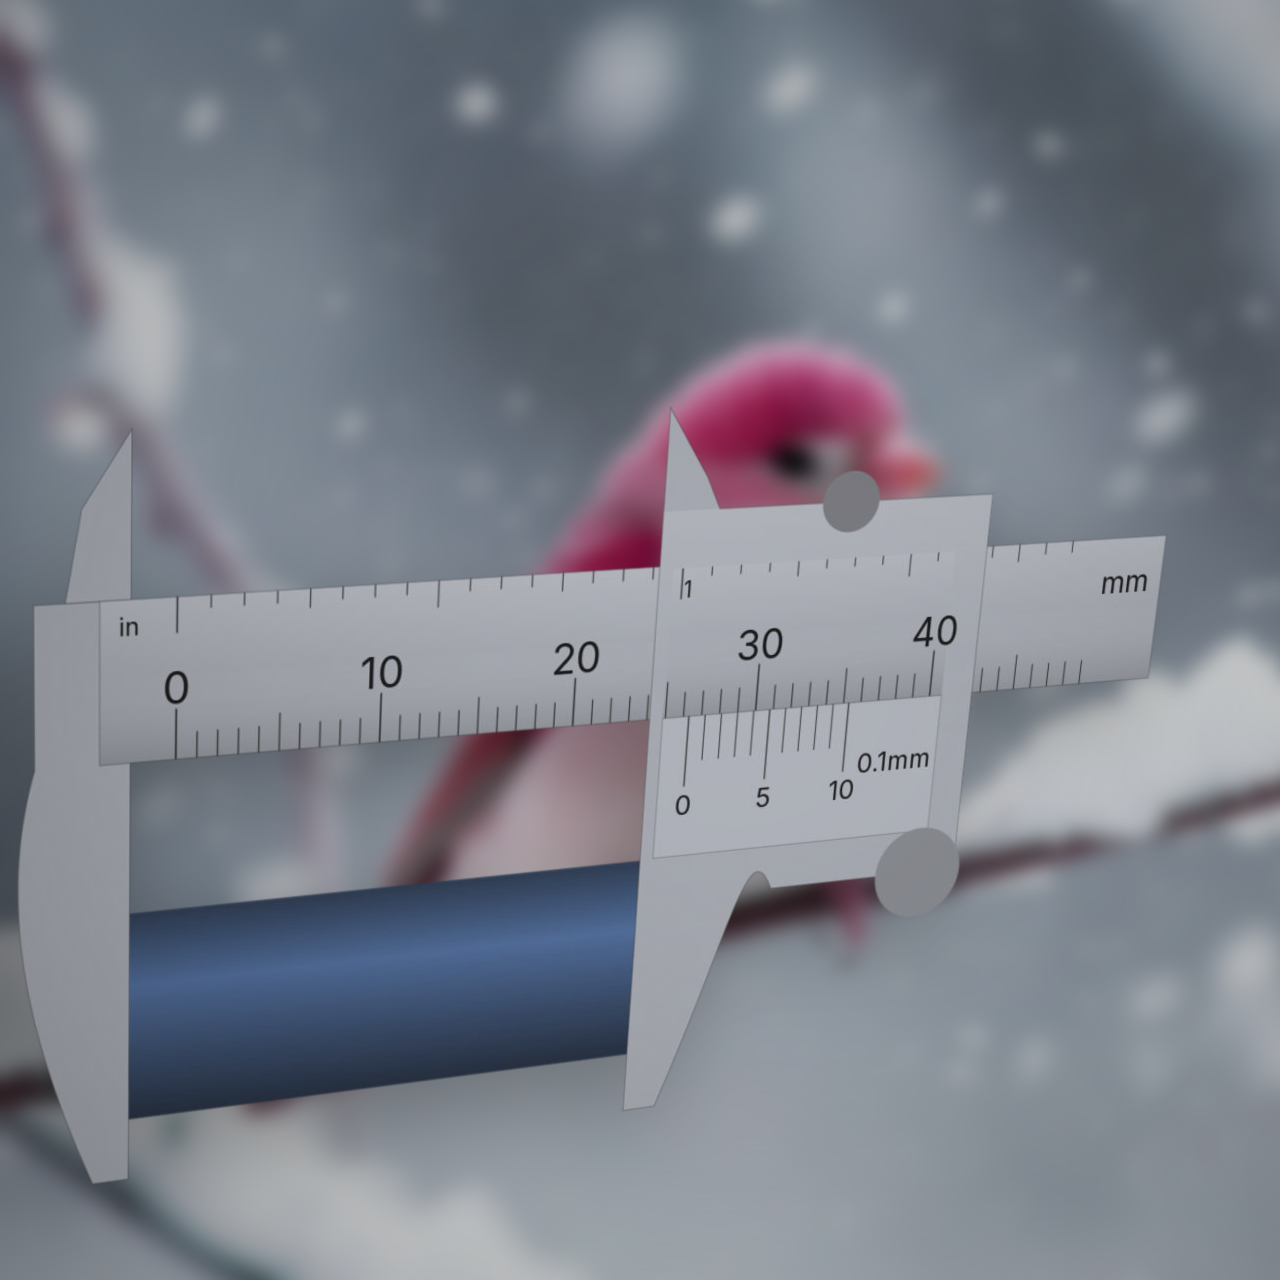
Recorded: value=26.3 unit=mm
